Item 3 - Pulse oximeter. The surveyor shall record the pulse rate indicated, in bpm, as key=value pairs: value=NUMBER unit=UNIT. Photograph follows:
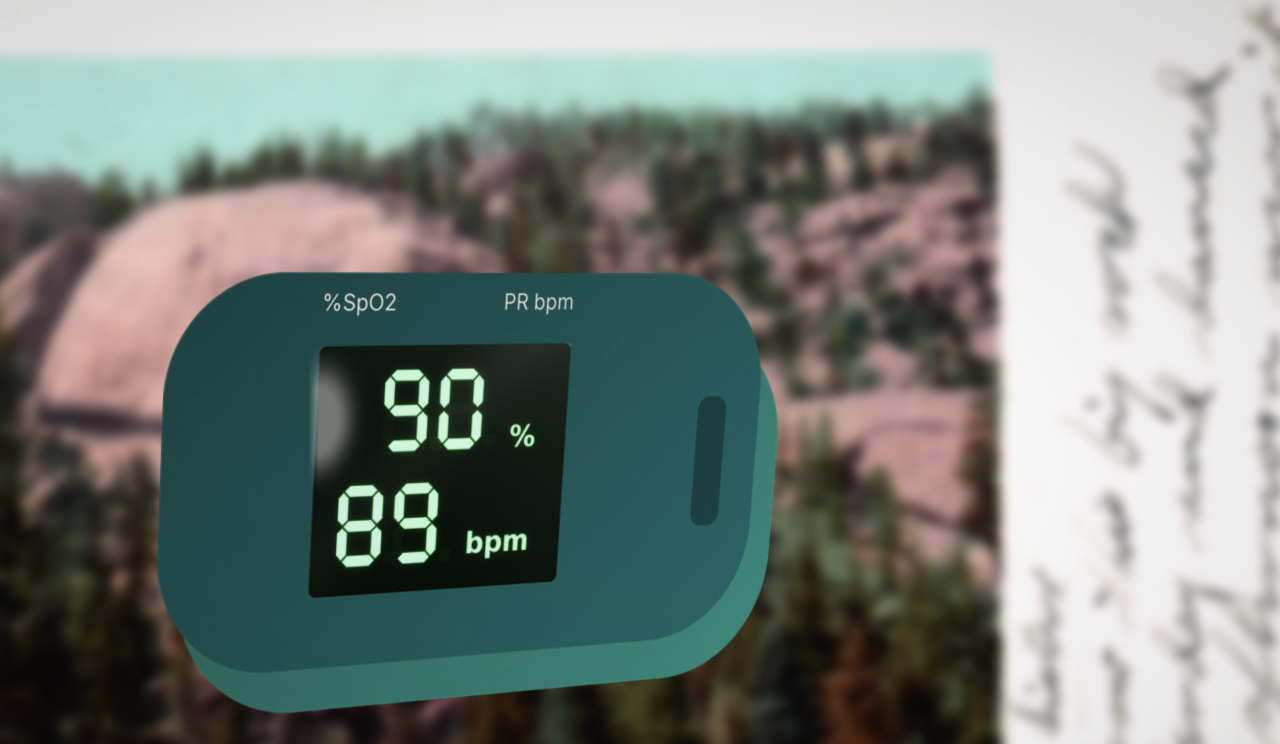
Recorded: value=89 unit=bpm
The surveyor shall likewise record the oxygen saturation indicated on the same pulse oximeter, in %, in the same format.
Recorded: value=90 unit=%
